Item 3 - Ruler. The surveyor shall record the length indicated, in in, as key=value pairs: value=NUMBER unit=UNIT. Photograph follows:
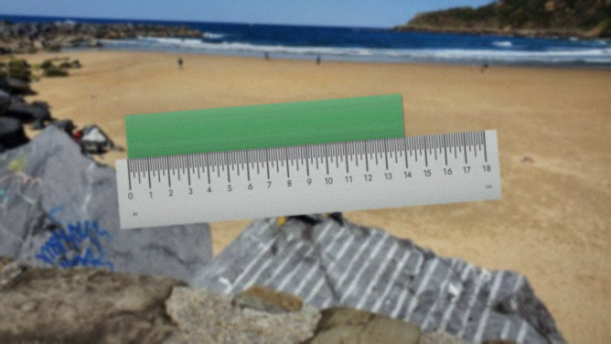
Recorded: value=14 unit=in
